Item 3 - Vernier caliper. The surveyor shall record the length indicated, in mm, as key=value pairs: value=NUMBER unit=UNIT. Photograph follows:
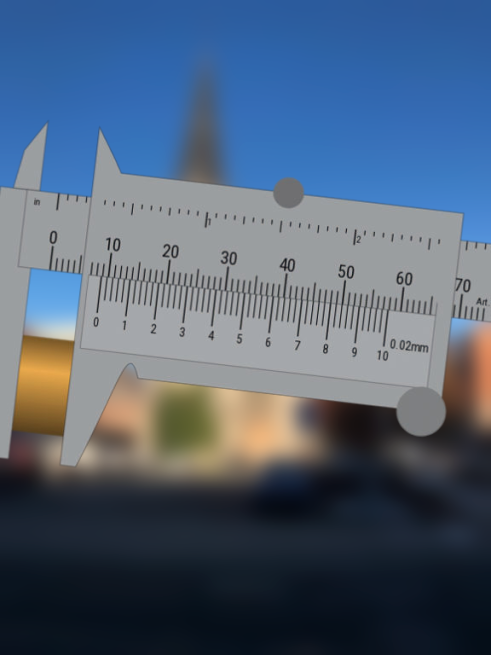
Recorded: value=8.8 unit=mm
